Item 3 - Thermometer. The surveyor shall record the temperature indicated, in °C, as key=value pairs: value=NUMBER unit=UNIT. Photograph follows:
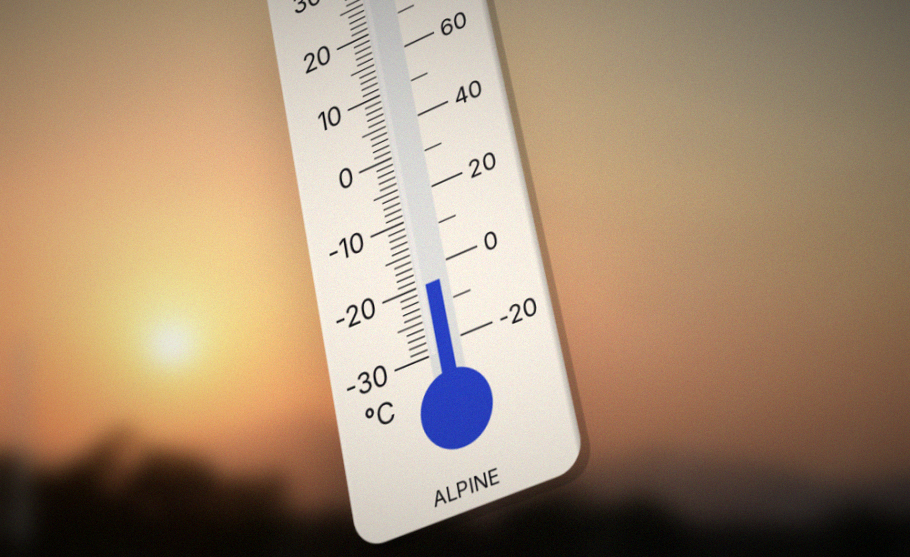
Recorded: value=-20 unit=°C
